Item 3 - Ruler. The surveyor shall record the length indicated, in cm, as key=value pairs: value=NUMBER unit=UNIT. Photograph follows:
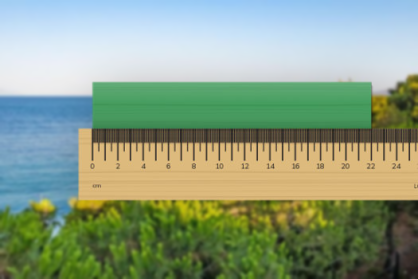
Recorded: value=22 unit=cm
